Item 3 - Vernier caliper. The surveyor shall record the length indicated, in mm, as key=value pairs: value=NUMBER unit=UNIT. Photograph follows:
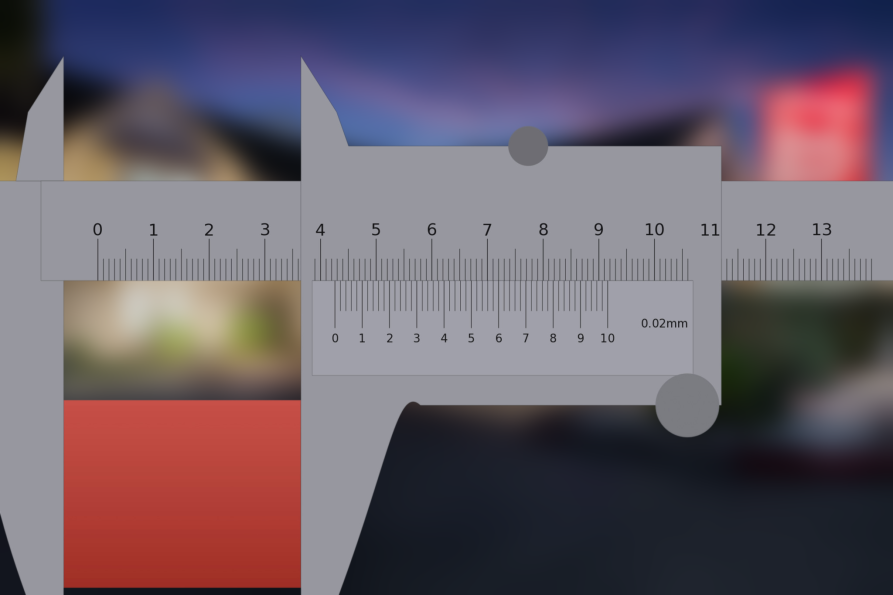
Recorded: value=42.6 unit=mm
